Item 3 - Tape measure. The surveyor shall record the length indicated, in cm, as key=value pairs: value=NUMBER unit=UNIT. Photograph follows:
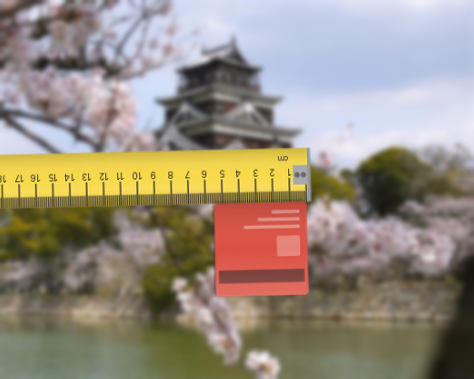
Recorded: value=5.5 unit=cm
